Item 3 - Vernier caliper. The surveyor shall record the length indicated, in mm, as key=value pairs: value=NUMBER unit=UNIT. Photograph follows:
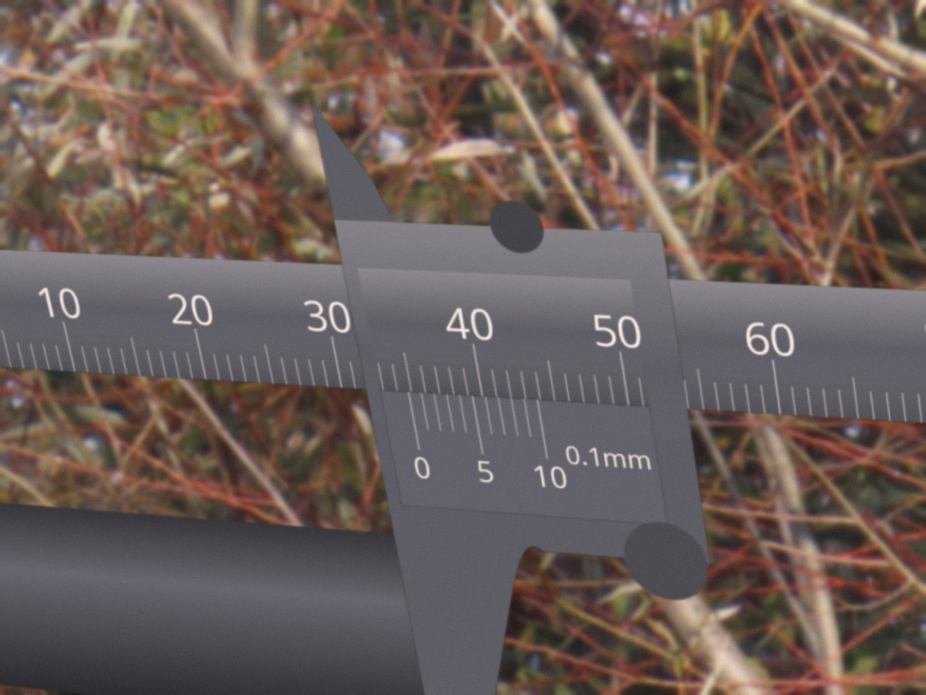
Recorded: value=34.8 unit=mm
